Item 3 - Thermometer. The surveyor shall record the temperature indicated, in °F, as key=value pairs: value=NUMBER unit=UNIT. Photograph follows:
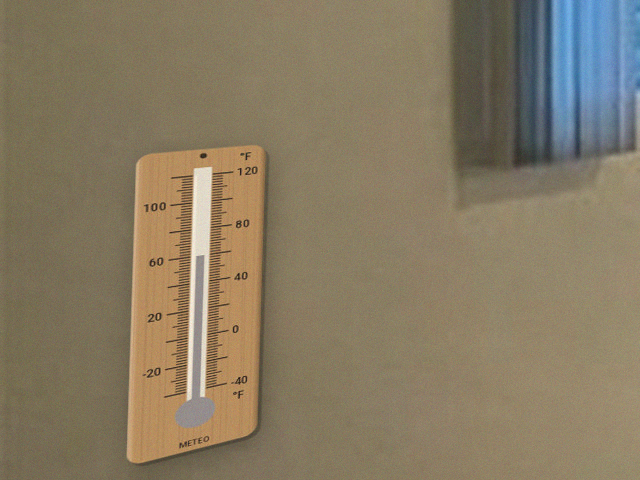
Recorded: value=60 unit=°F
